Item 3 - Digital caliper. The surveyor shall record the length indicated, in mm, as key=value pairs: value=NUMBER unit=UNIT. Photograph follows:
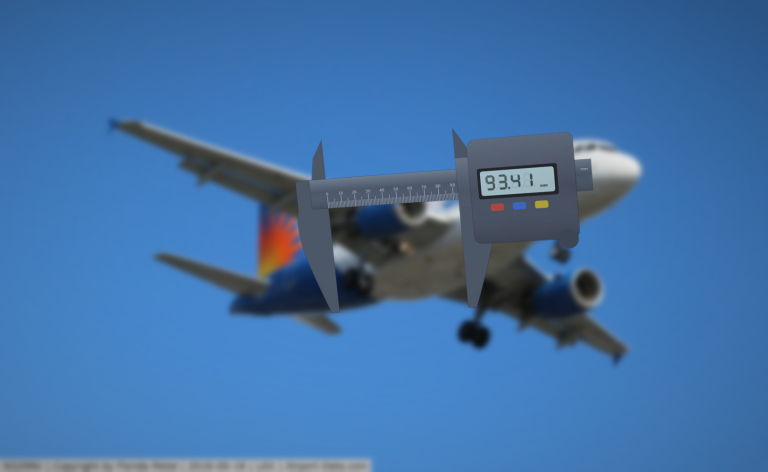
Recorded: value=93.41 unit=mm
